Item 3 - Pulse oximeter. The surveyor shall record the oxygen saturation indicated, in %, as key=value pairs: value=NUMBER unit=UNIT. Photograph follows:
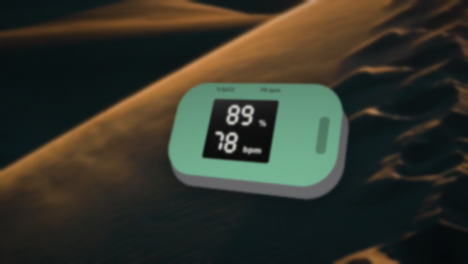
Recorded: value=89 unit=%
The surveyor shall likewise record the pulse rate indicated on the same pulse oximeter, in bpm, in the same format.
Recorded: value=78 unit=bpm
